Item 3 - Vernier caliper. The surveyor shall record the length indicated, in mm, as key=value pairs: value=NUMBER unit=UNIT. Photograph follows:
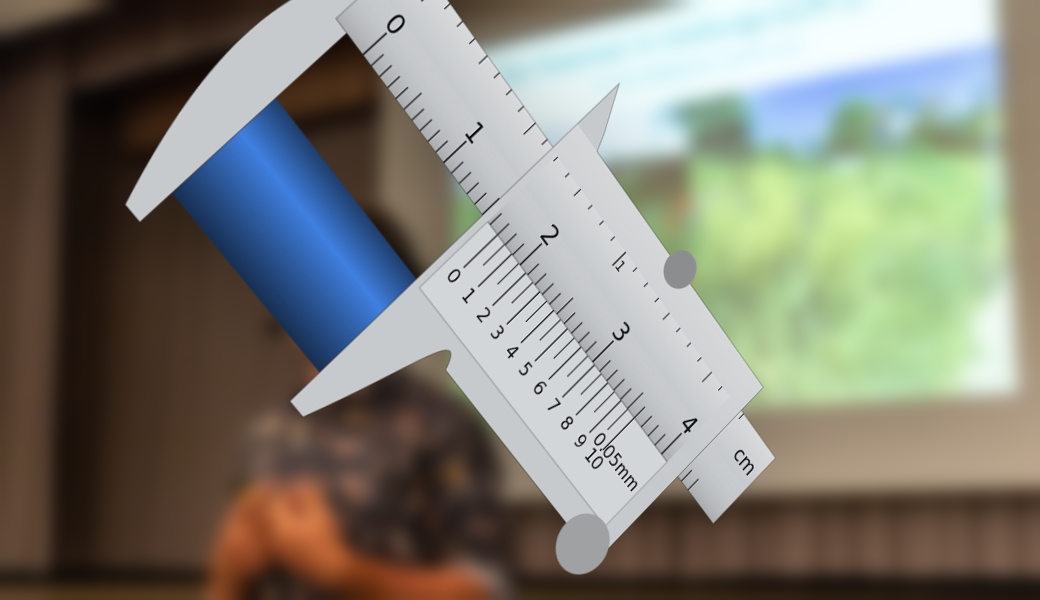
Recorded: value=17.0 unit=mm
